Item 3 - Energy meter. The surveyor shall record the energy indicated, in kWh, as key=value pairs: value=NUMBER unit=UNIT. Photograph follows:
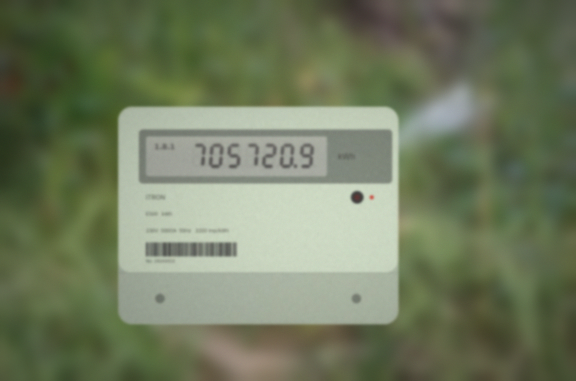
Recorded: value=705720.9 unit=kWh
